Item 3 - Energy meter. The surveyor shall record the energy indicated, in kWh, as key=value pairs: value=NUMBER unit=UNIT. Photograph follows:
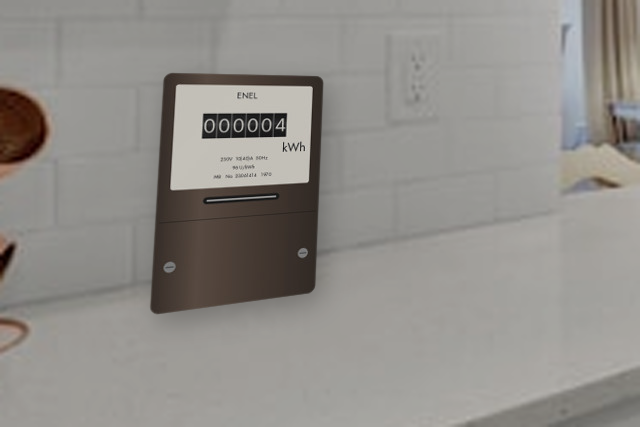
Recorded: value=4 unit=kWh
